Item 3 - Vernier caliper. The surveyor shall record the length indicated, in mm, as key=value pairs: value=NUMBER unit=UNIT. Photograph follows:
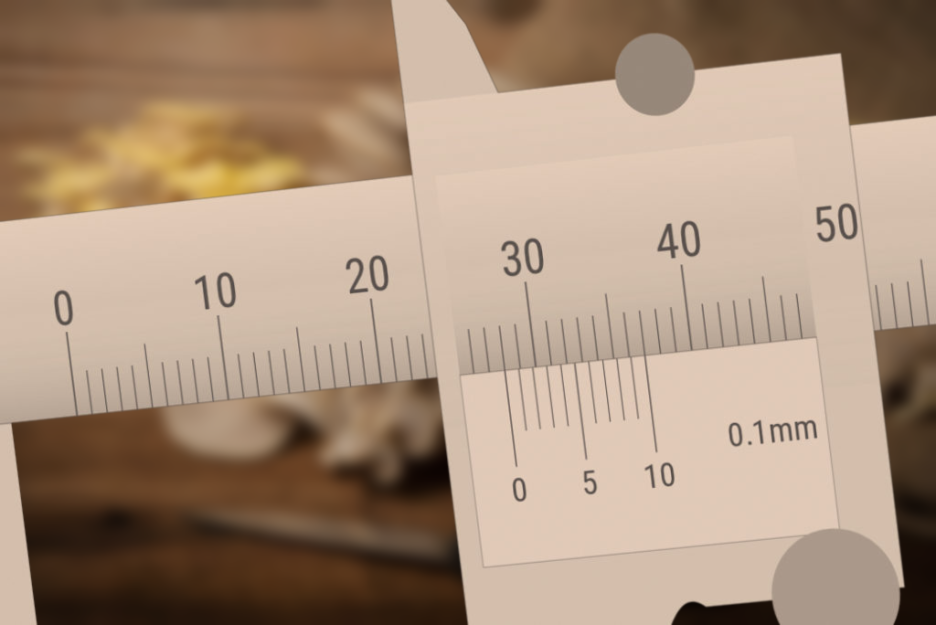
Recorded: value=28.0 unit=mm
